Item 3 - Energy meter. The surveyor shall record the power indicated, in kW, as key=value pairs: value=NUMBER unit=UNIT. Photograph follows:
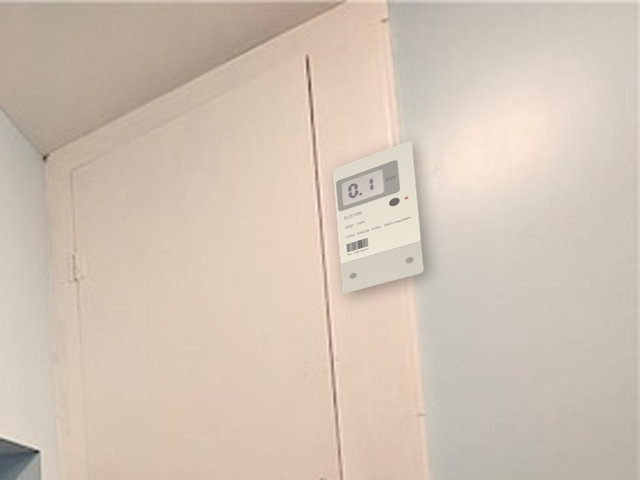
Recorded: value=0.1 unit=kW
